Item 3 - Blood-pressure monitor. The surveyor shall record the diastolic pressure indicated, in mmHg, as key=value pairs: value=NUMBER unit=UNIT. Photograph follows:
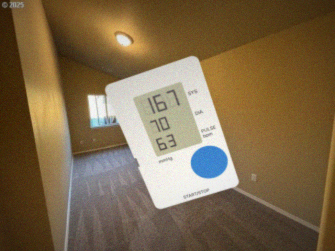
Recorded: value=70 unit=mmHg
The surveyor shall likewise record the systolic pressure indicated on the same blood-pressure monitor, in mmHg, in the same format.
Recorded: value=167 unit=mmHg
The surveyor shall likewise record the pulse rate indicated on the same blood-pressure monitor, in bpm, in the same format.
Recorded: value=63 unit=bpm
